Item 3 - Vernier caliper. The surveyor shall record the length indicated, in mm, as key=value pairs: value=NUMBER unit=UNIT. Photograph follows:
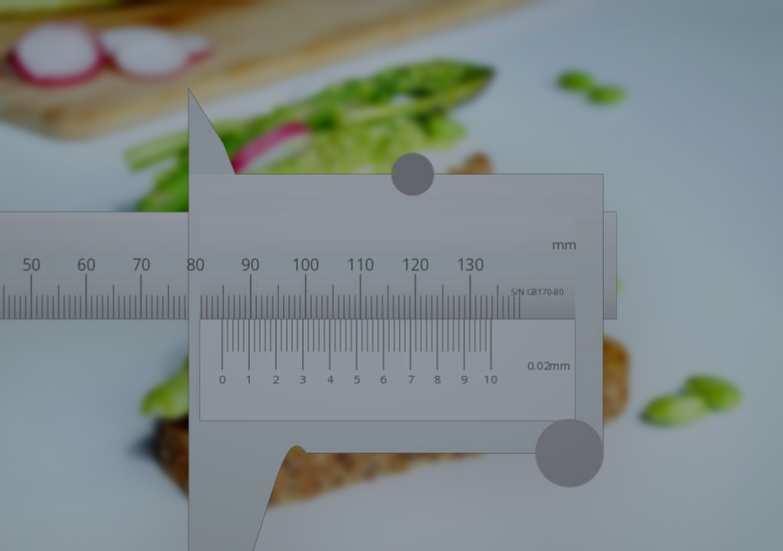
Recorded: value=84.8 unit=mm
